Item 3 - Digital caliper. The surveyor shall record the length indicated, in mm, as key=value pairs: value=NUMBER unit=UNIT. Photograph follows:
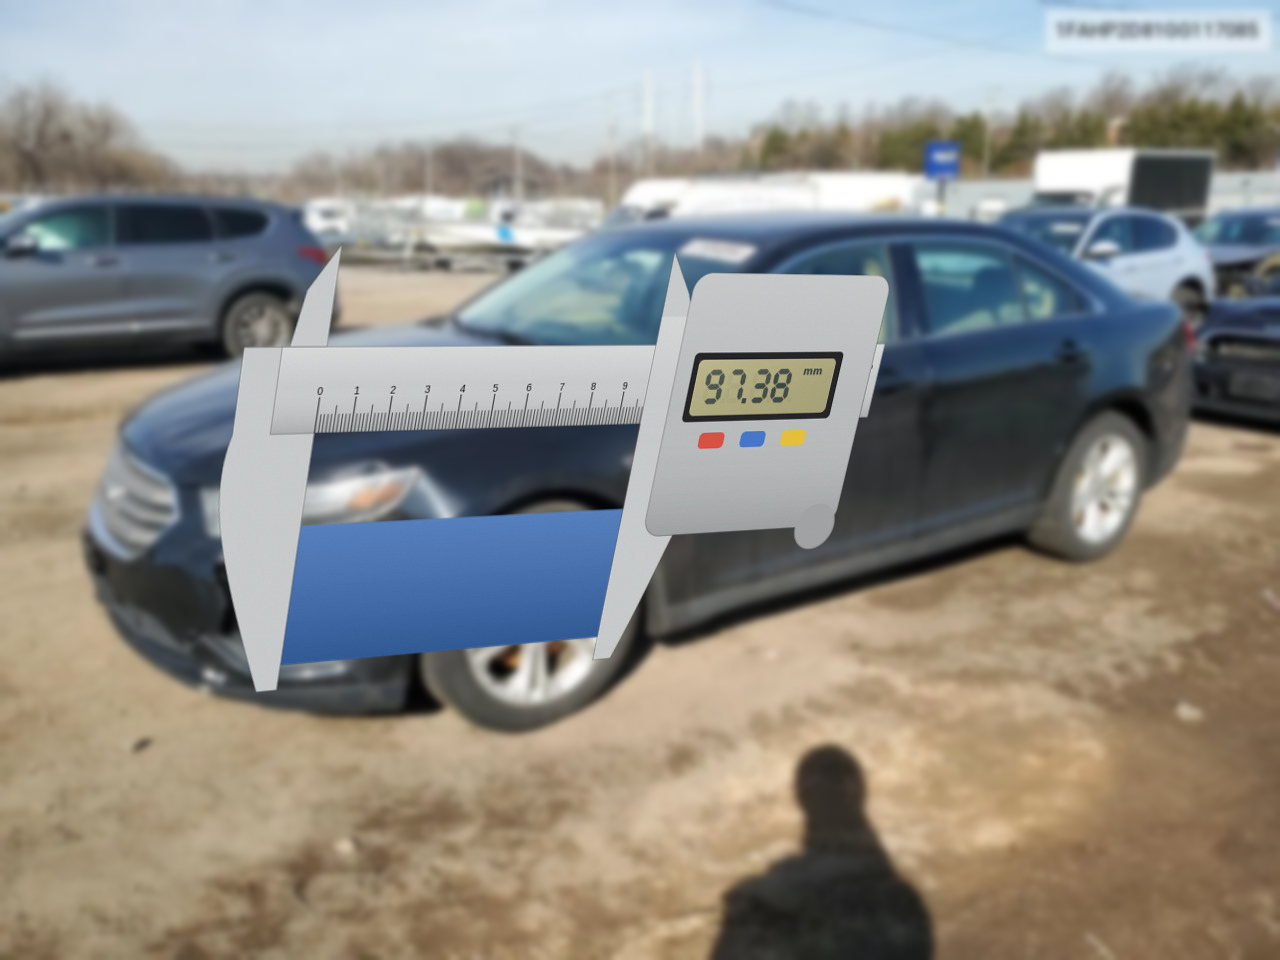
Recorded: value=97.38 unit=mm
